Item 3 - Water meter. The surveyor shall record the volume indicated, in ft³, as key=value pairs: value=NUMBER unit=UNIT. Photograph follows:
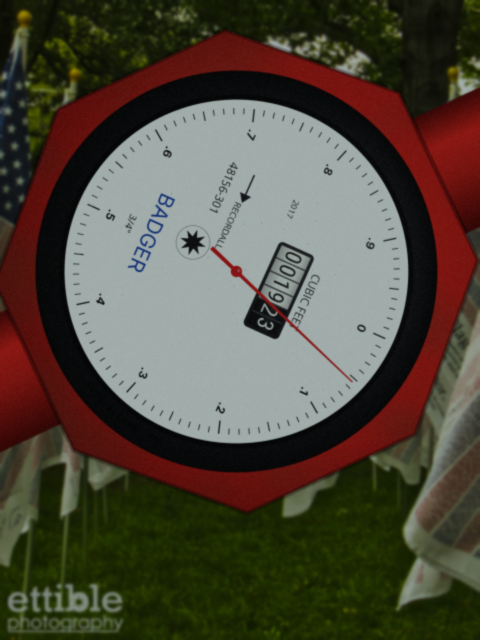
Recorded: value=1923.05 unit=ft³
